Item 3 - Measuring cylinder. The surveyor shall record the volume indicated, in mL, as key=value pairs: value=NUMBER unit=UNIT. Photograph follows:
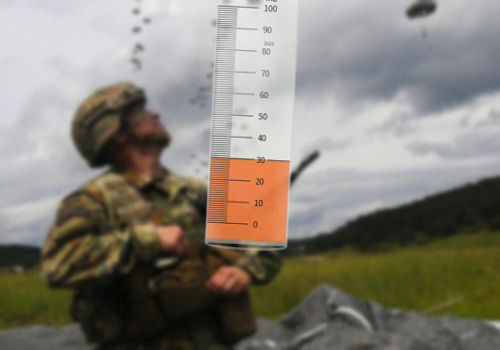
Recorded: value=30 unit=mL
